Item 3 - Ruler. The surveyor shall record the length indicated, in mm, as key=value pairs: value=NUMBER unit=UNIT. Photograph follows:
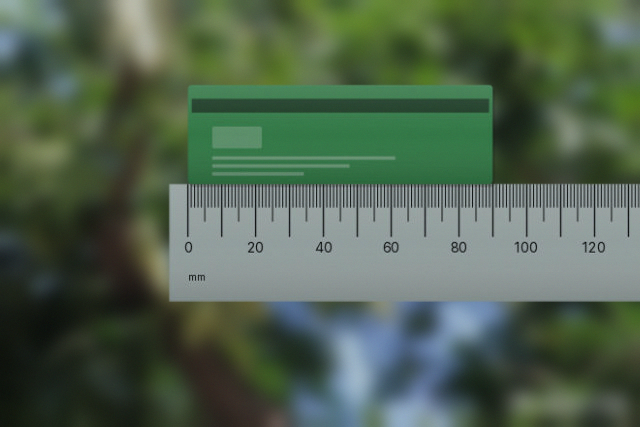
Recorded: value=90 unit=mm
